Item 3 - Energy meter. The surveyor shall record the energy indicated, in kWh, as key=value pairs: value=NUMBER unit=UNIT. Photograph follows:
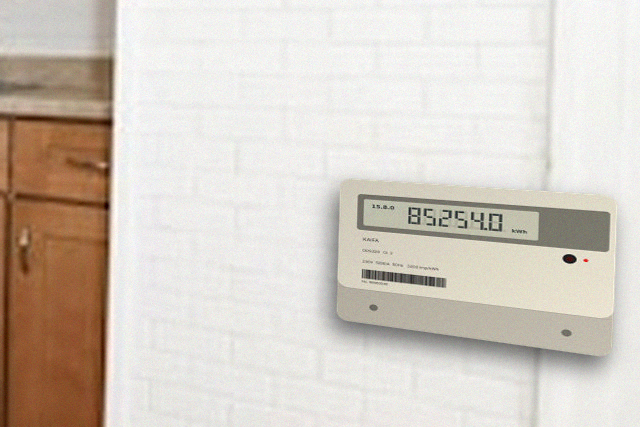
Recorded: value=85254.0 unit=kWh
